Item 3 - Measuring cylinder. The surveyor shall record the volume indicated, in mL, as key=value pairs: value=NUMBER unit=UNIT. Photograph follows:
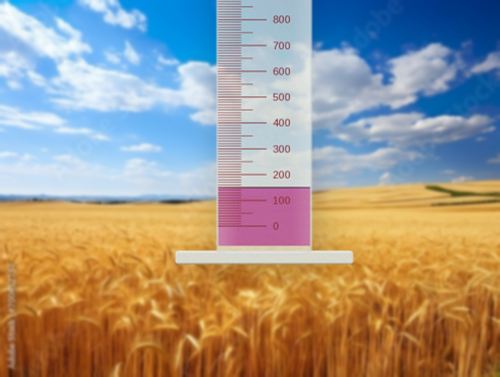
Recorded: value=150 unit=mL
